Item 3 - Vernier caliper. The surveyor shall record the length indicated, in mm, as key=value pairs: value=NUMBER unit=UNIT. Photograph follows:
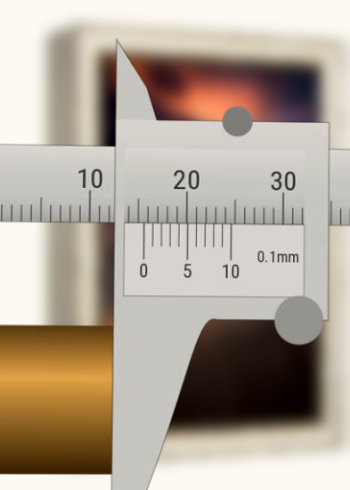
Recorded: value=15.6 unit=mm
